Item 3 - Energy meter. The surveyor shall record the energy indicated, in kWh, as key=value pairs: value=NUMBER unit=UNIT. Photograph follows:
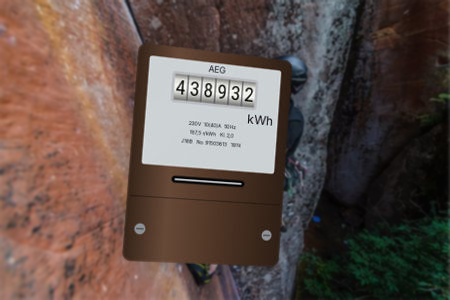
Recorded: value=438932 unit=kWh
